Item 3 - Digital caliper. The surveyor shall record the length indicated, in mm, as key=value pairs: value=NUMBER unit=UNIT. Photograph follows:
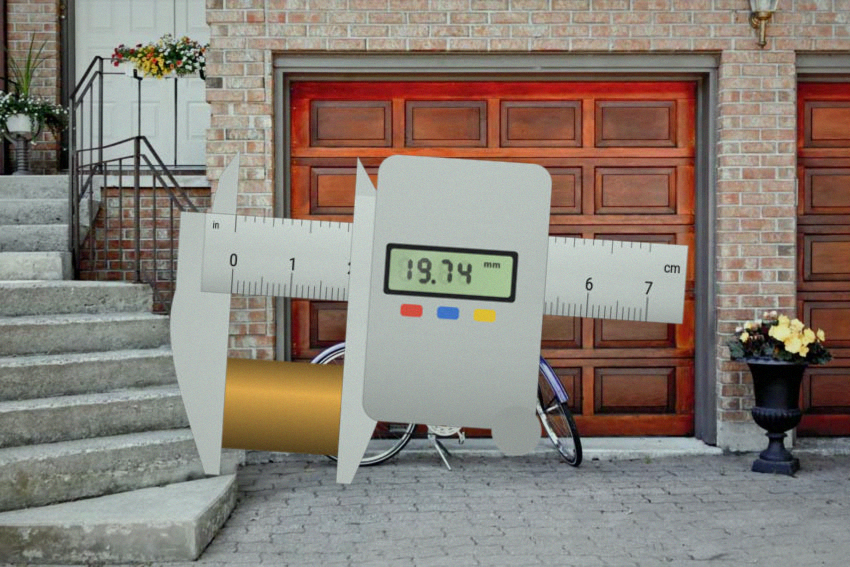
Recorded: value=19.74 unit=mm
